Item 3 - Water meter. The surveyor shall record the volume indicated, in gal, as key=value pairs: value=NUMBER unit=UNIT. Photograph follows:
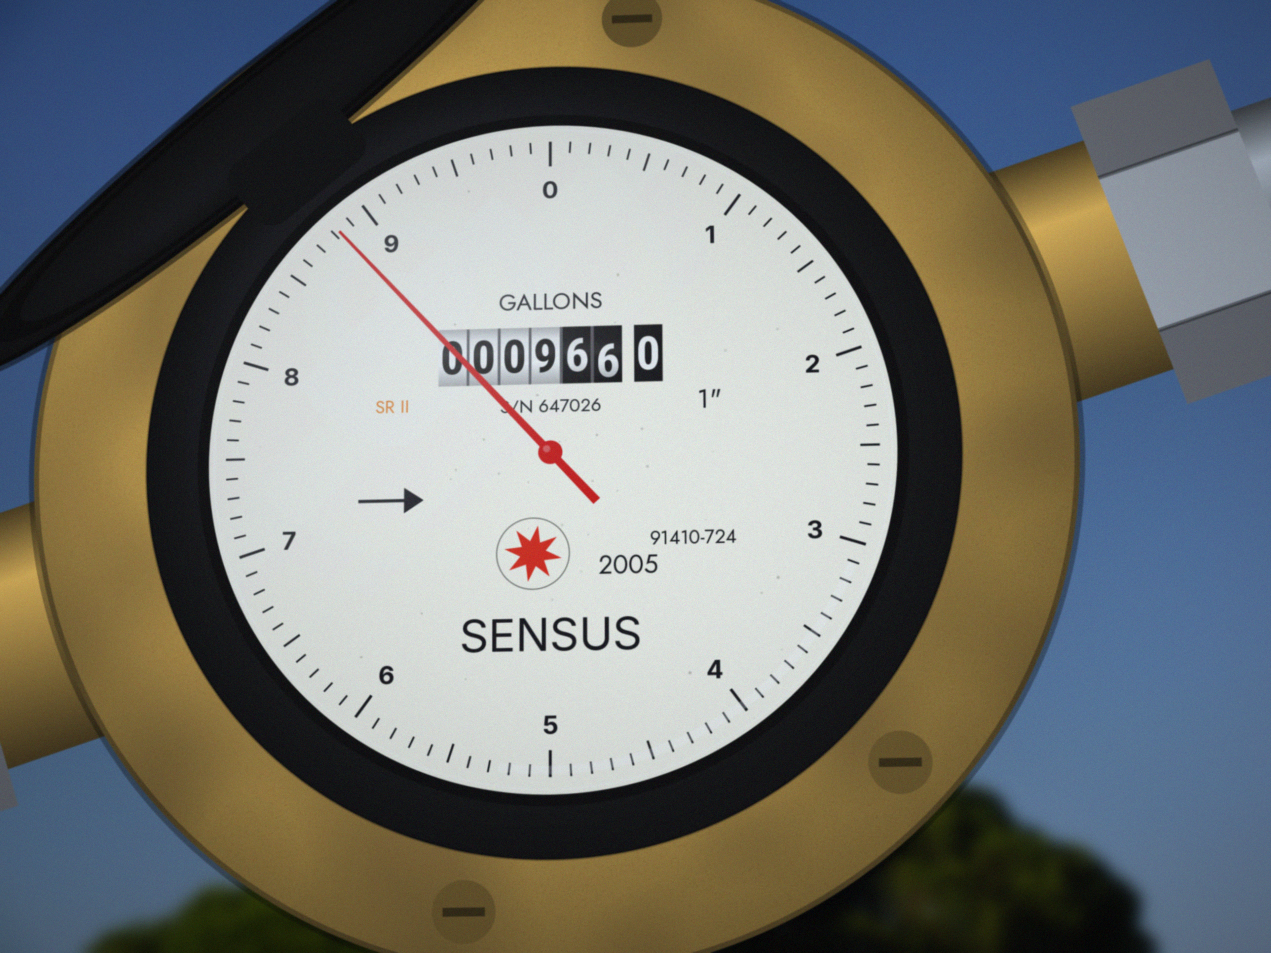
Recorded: value=9658.8 unit=gal
